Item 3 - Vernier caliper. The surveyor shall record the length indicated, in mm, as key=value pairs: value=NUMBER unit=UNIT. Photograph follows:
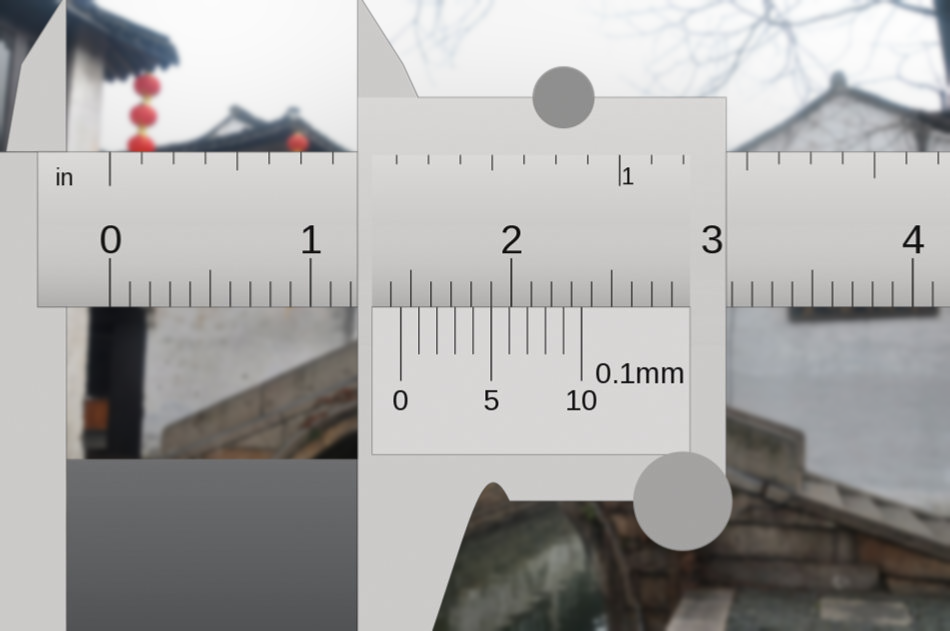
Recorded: value=14.5 unit=mm
